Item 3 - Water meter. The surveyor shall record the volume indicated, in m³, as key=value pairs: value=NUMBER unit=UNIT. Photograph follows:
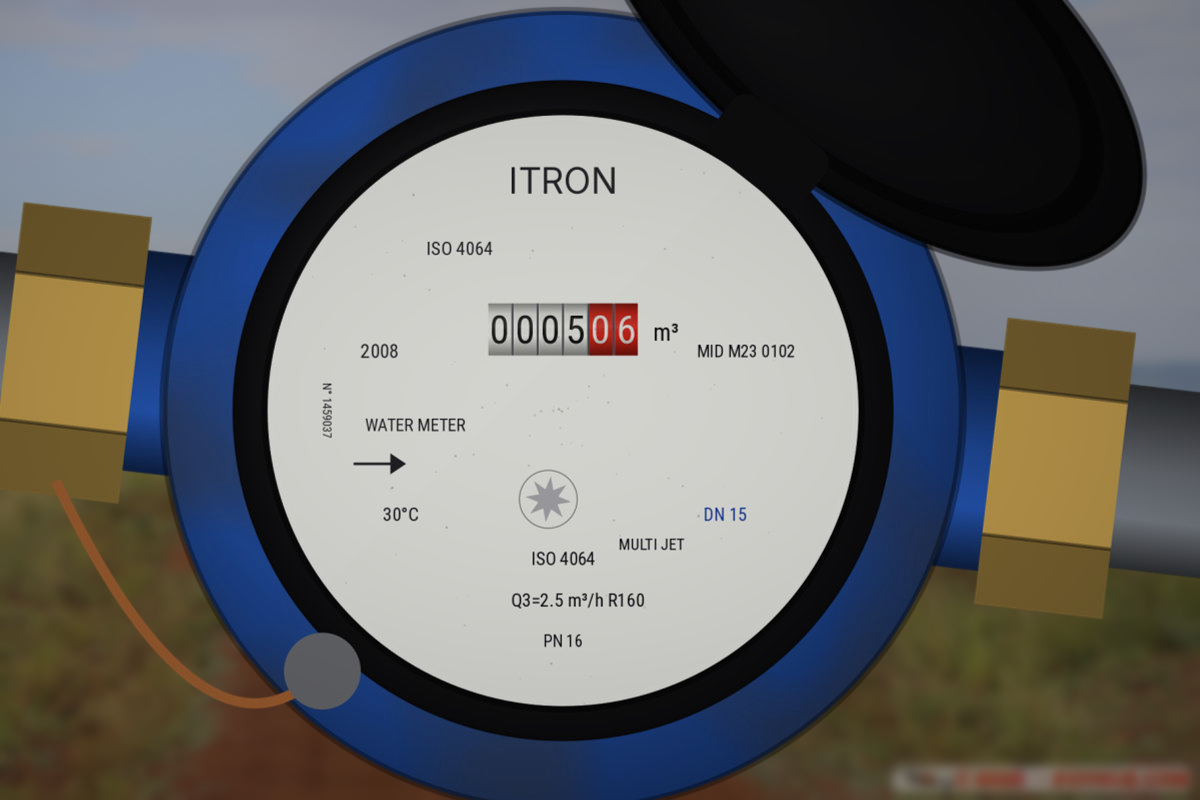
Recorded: value=5.06 unit=m³
